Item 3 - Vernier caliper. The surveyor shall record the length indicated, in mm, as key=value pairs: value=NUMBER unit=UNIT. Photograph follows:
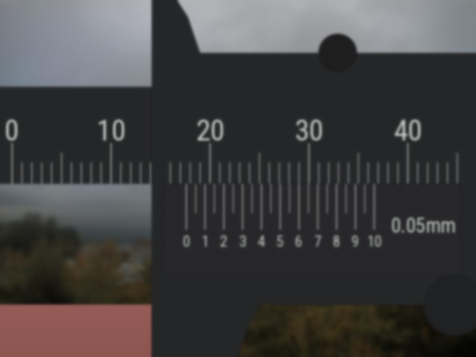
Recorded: value=17.6 unit=mm
